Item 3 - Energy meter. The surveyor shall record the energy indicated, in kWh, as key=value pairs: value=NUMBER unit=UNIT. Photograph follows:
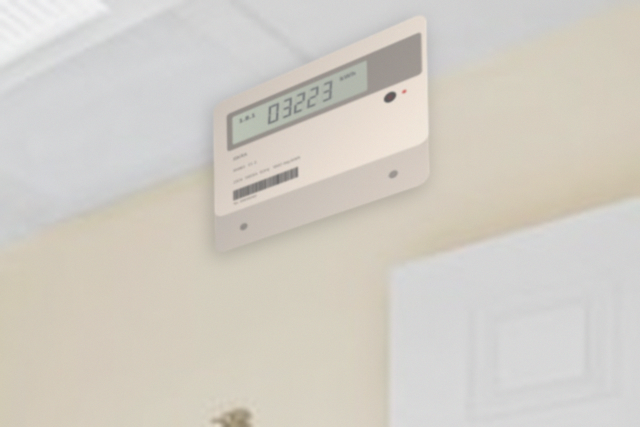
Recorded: value=3223 unit=kWh
